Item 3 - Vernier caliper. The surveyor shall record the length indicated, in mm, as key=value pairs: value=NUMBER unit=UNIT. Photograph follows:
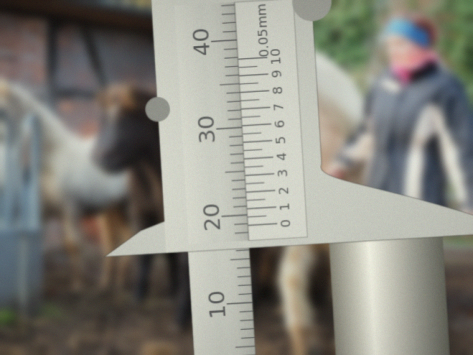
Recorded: value=18.8 unit=mm
